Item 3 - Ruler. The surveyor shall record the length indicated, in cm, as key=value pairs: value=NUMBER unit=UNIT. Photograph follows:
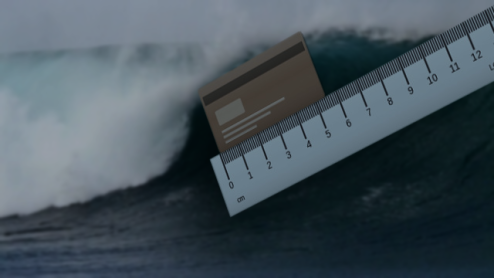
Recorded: value=5.5 unit=cm
